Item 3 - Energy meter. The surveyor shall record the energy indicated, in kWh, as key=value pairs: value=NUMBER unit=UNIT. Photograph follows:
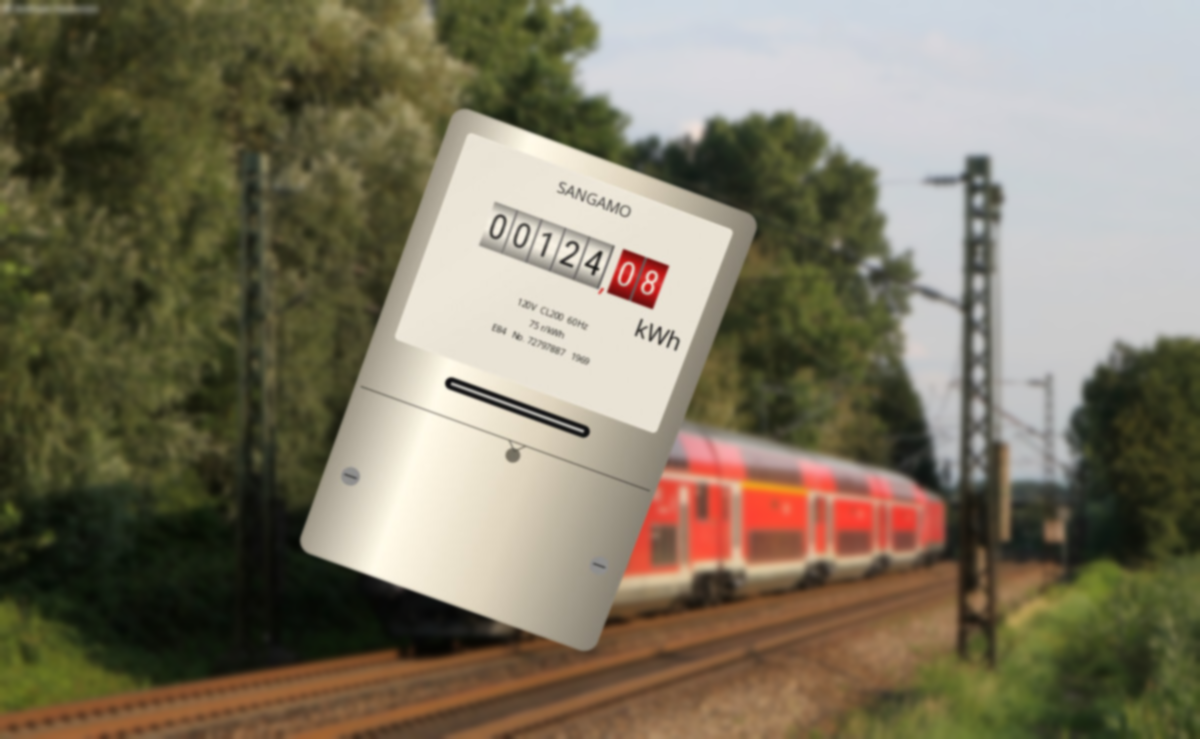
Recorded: value=124.08 unit=kWh
